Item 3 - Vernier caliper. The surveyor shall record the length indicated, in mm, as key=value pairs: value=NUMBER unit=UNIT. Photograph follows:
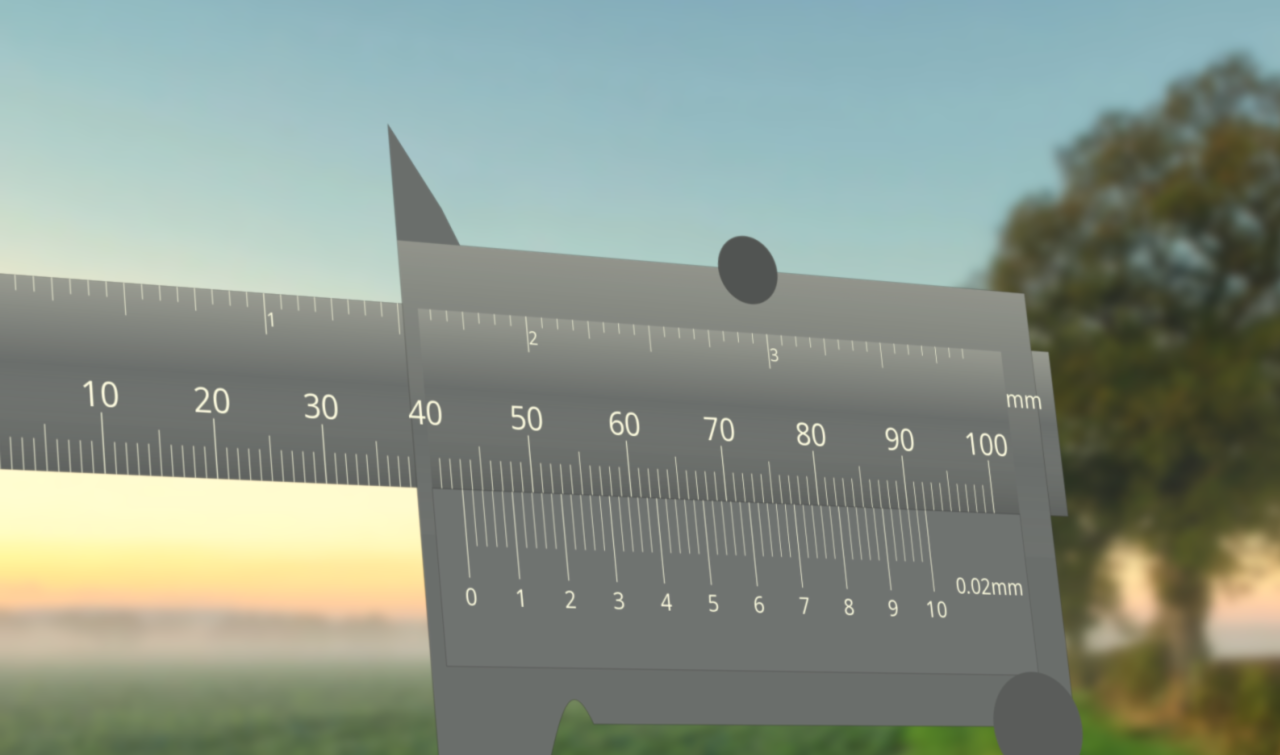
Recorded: value=43.0 unit=mm
